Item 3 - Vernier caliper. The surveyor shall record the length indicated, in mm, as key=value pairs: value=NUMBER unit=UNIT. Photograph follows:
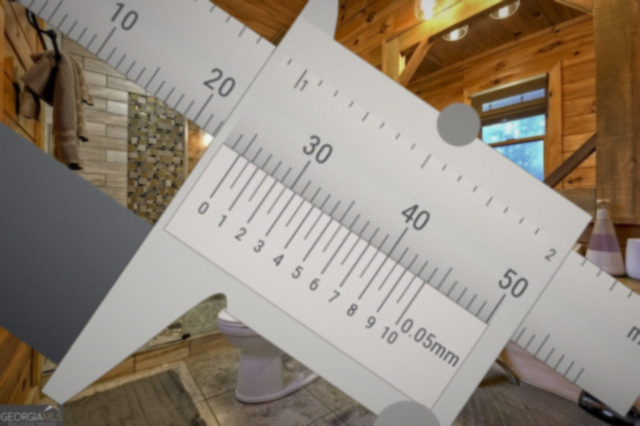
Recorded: value=24.8 unit=mm
